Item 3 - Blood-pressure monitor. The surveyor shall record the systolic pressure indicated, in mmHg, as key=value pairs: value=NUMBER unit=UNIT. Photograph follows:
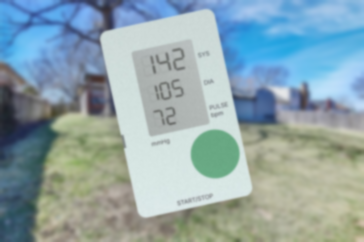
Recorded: value=142 unit=mmHg
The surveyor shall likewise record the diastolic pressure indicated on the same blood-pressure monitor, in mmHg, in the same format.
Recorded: value=105 unit=mmHg
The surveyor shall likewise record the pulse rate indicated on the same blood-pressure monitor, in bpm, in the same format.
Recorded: value=72 unit=bpm
